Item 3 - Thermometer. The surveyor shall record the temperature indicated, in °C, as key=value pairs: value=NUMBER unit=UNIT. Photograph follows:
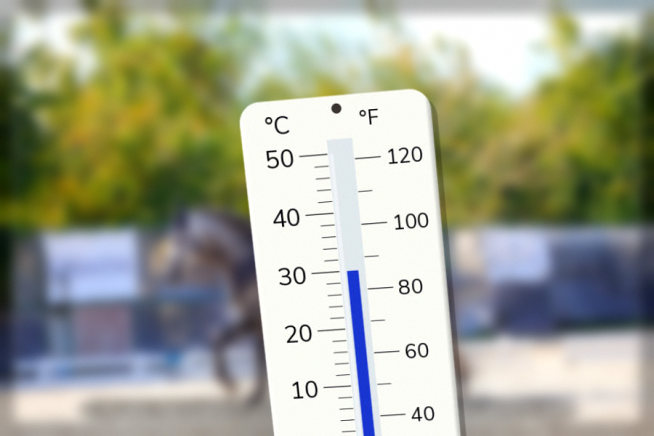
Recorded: value=30 unit=°C
